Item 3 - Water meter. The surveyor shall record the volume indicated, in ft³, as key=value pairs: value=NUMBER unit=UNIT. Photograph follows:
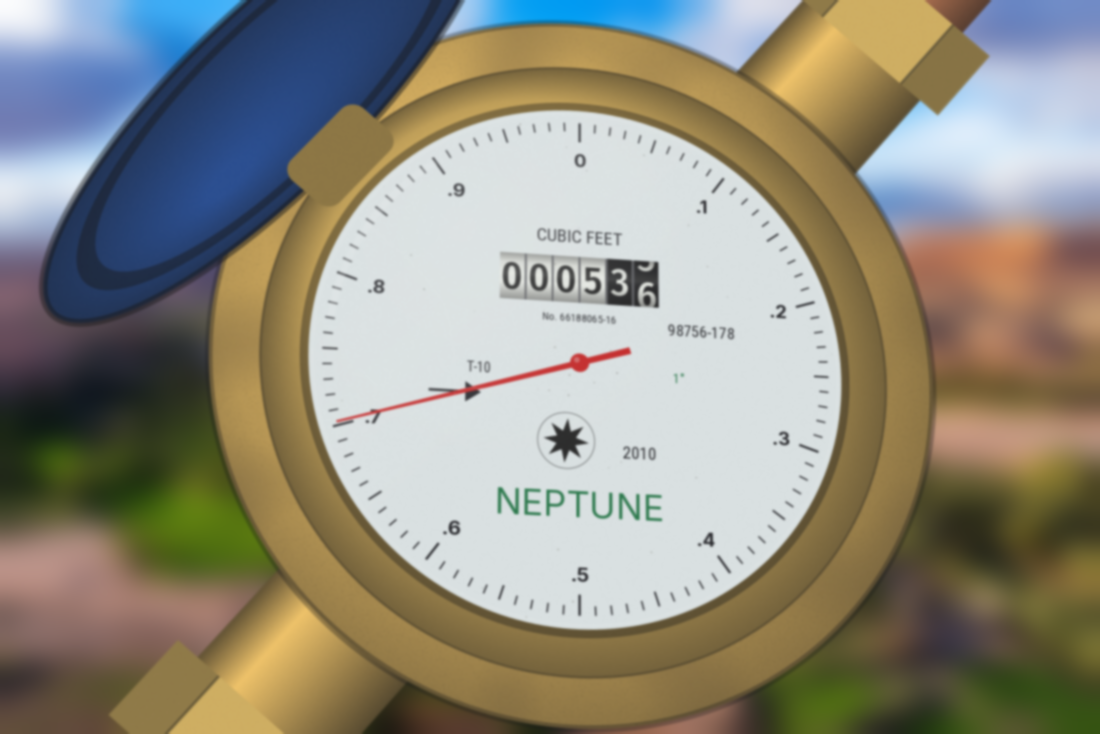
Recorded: value=535.70 unit=ft³
